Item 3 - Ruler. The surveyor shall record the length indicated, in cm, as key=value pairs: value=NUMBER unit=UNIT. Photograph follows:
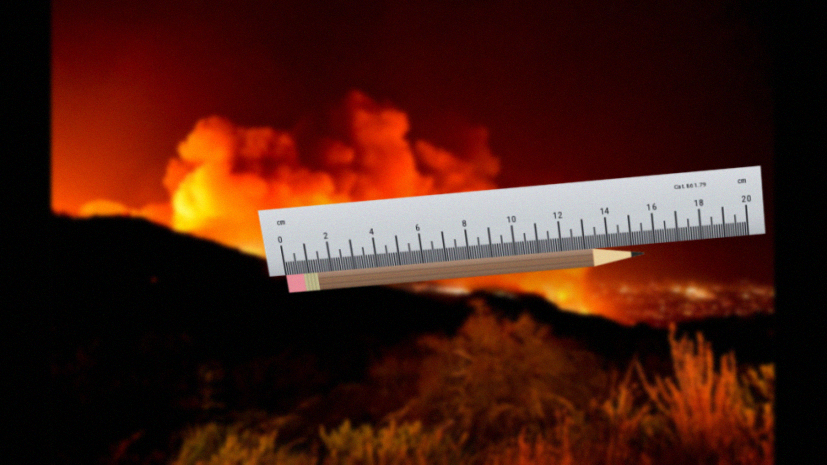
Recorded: value=15.5 unit=cm
